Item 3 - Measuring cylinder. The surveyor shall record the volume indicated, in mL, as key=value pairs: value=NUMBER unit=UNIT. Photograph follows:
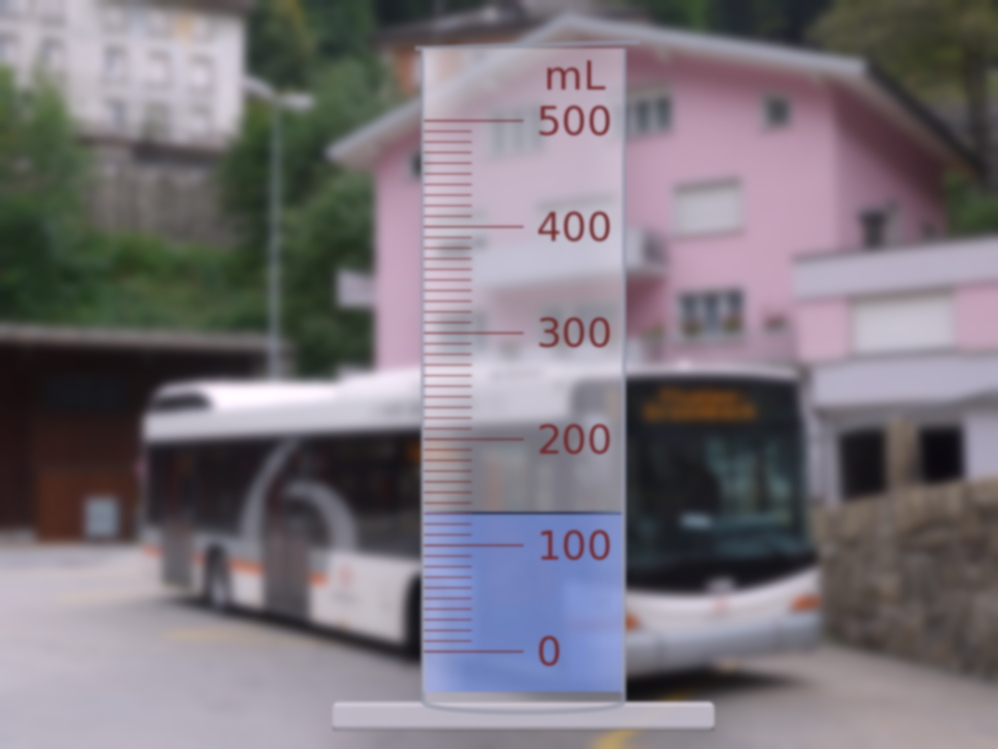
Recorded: value=130 unit=mL
